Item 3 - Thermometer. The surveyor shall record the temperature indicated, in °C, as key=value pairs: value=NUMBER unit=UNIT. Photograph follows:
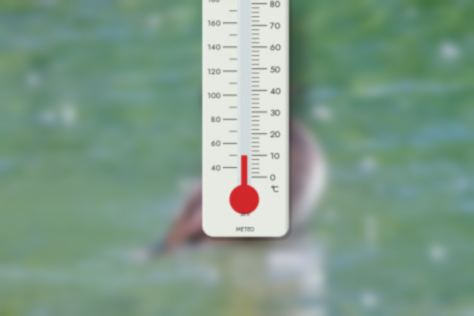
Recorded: value=10 unit=°C
